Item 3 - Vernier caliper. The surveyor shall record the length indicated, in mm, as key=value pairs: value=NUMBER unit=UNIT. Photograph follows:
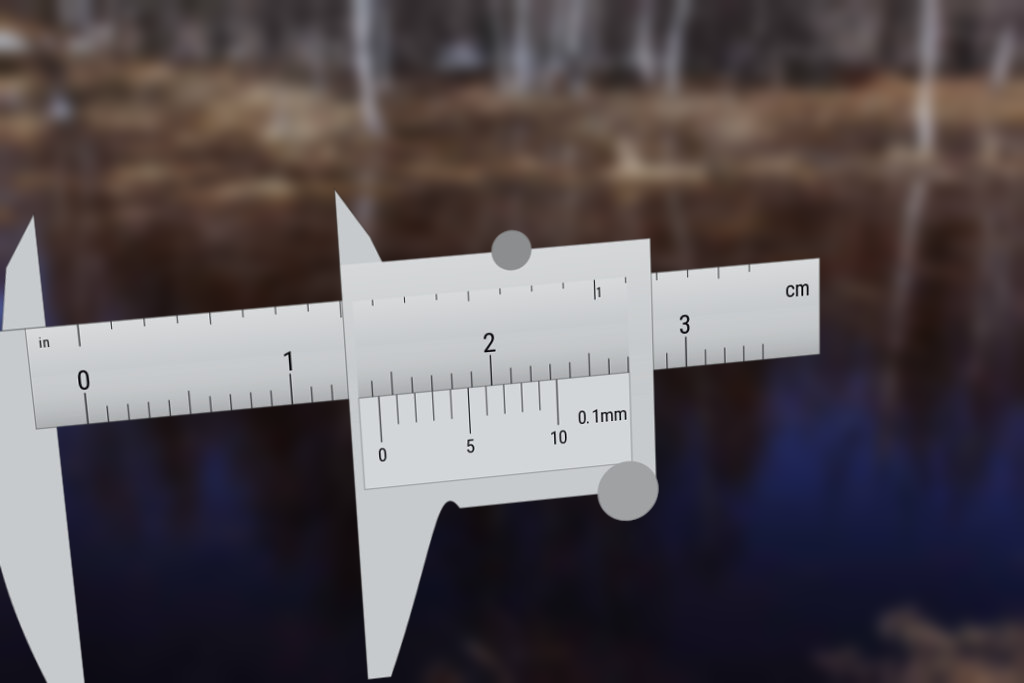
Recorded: value=14.3 unit=mm
